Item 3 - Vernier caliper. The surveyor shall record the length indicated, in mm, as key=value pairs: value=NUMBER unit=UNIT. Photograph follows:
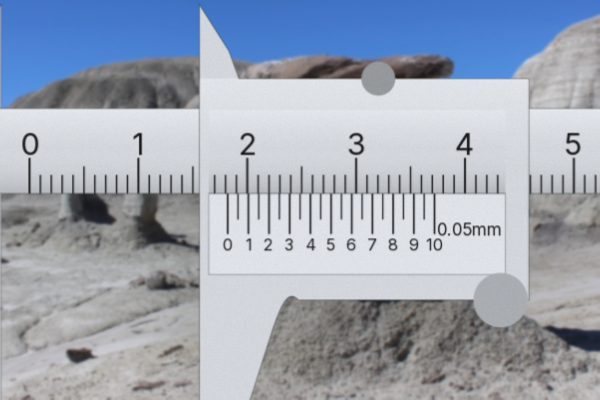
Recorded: value=18.2 unit=mm
